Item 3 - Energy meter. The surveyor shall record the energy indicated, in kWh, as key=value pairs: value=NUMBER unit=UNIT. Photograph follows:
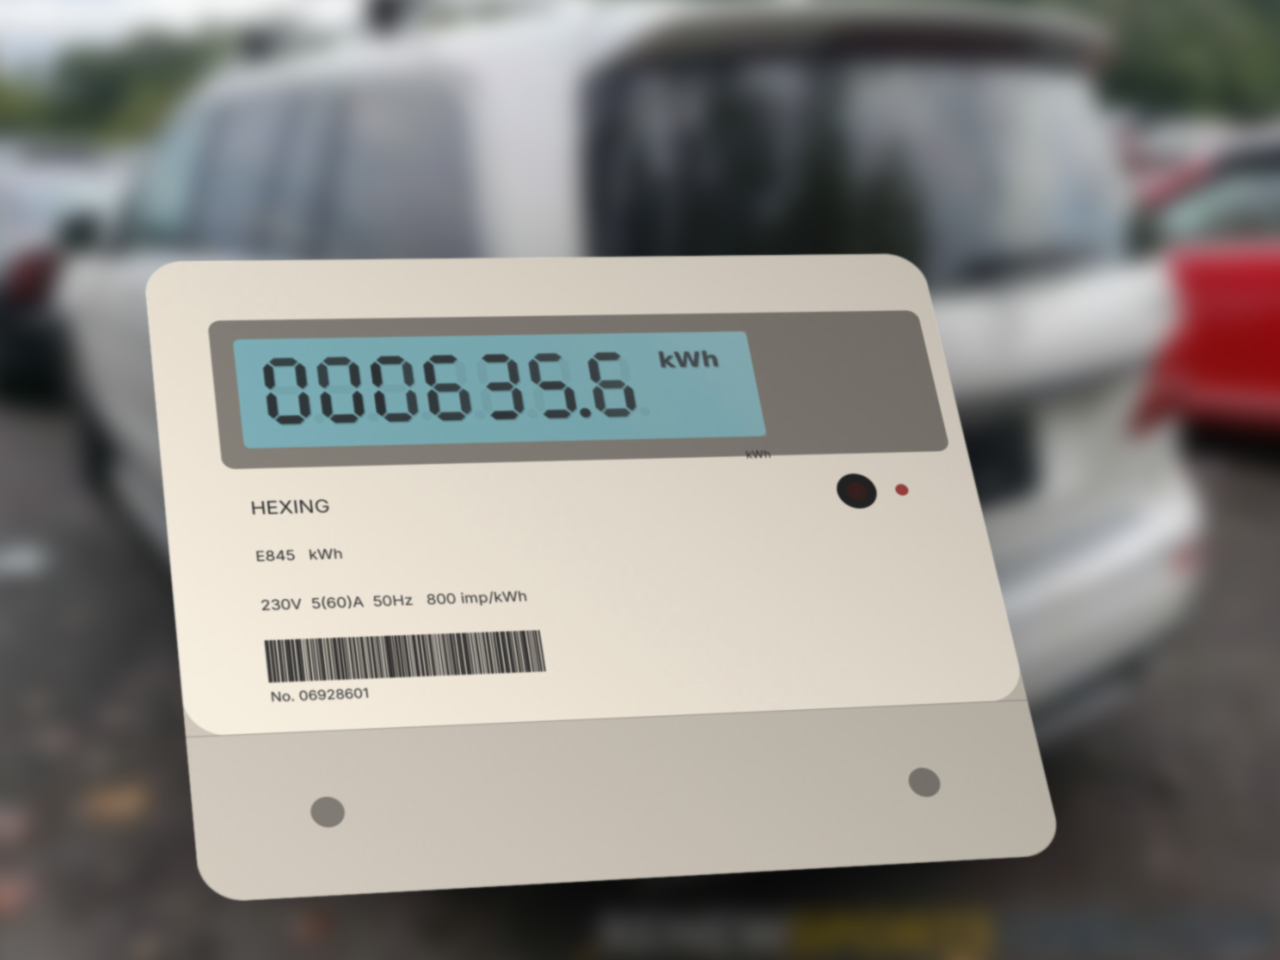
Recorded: value=635.6 unit=kWh
